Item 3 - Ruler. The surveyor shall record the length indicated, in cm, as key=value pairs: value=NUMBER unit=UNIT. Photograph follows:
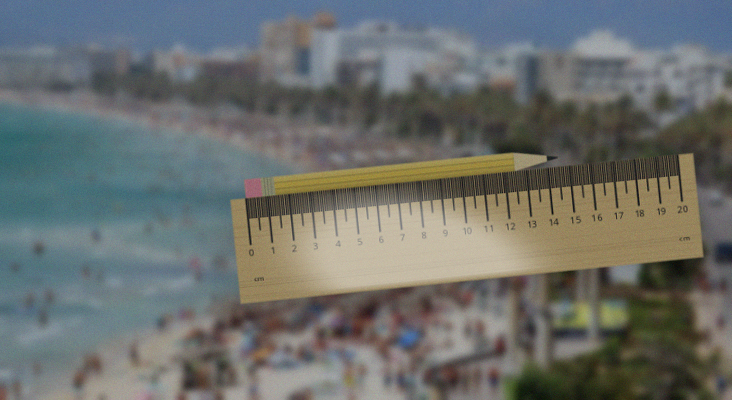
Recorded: value=14.5 unit=cm
